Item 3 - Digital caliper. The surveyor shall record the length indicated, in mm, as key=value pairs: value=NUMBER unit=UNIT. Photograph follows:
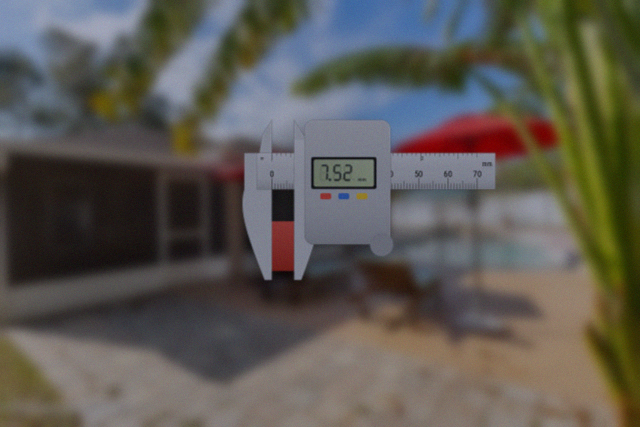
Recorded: value=7.52 unit=mm
